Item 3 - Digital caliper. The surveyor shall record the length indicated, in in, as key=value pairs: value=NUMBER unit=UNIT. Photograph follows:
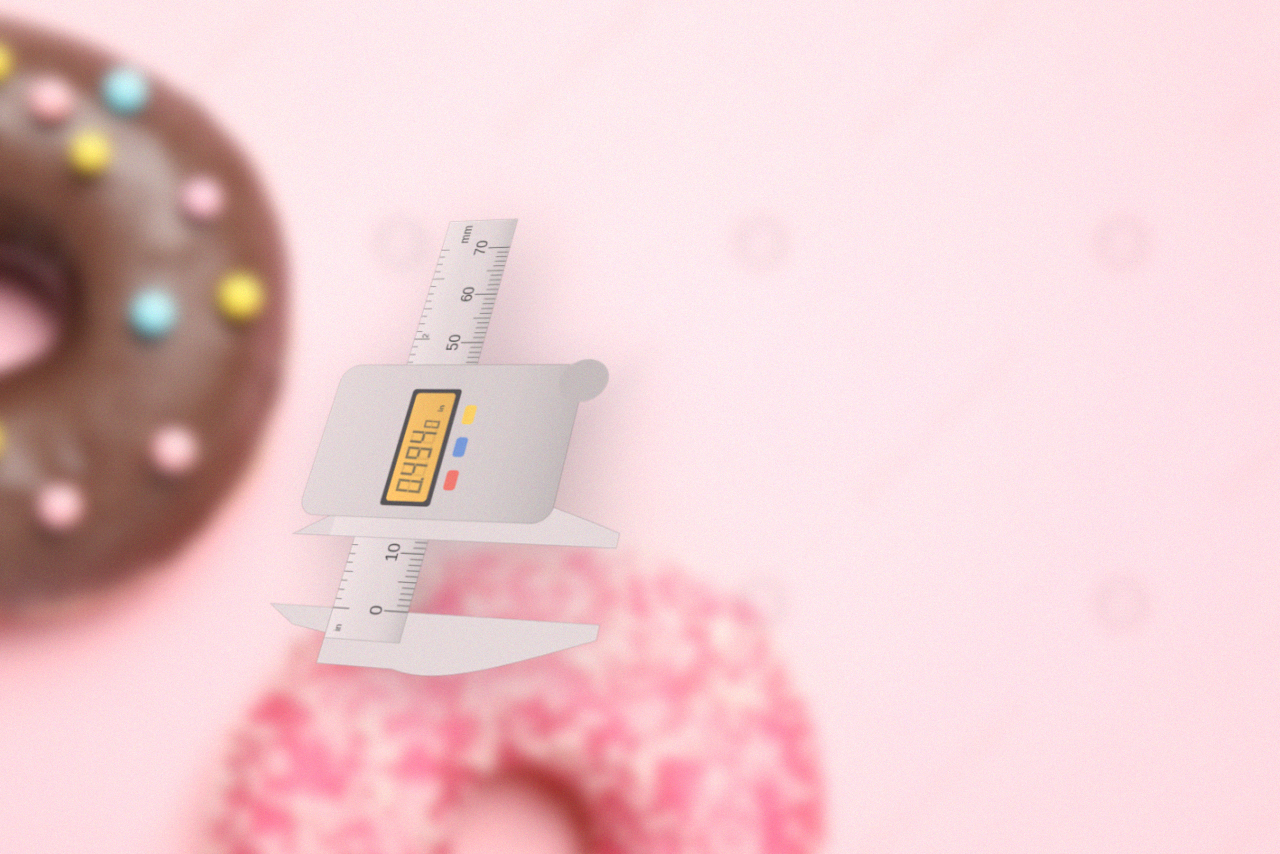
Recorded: value=0.4940 unit=in
